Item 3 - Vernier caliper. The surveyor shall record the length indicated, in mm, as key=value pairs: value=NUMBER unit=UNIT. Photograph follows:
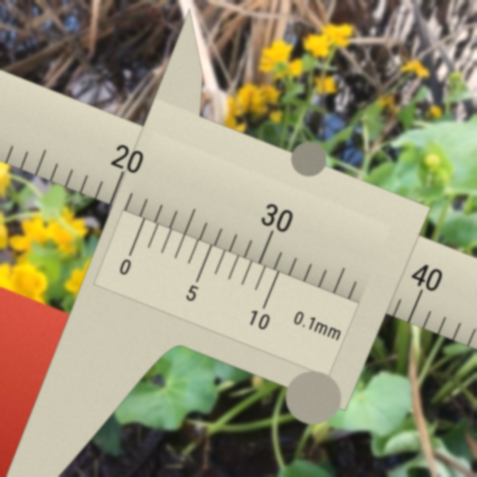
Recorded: value=22.3 unit=mm
